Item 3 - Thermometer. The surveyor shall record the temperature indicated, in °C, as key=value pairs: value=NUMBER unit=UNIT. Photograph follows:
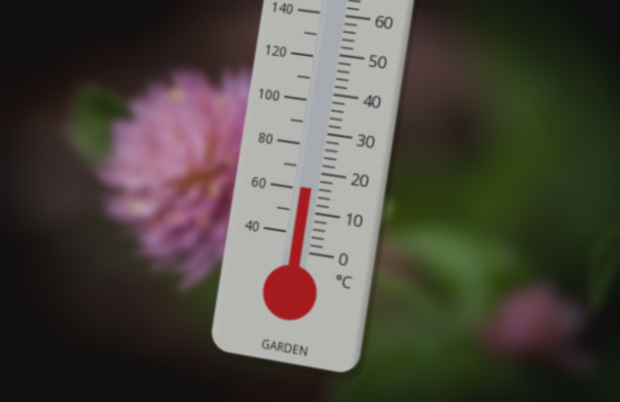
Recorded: value=16 unit=°C
